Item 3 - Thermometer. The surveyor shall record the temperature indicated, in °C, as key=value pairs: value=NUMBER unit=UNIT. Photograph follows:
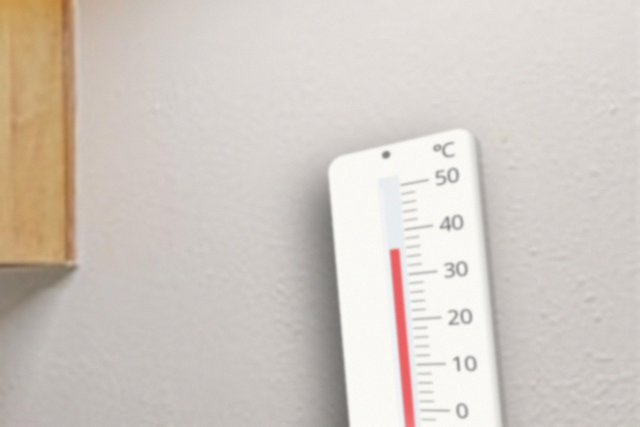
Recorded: value=36 unit=°C
